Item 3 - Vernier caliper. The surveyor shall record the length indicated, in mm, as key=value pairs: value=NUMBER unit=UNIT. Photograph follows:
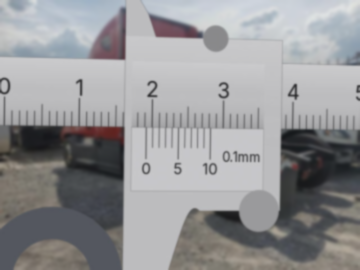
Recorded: value=19.2 unit=mm
